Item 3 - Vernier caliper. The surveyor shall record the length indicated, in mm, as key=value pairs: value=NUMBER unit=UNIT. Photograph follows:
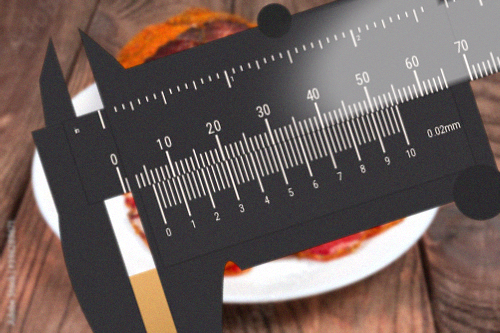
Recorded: value=5.6 unit=mm
